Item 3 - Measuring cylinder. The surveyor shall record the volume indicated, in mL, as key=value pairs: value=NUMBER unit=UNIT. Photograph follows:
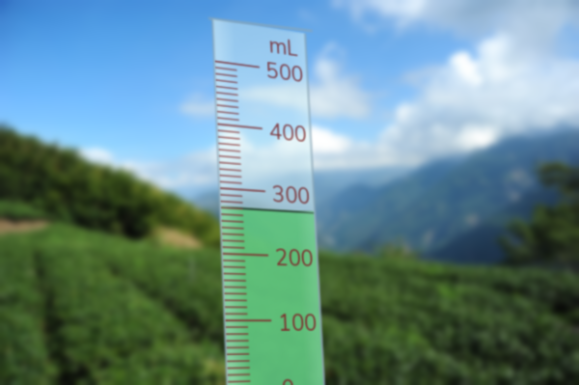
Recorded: value=270 unit=mL
